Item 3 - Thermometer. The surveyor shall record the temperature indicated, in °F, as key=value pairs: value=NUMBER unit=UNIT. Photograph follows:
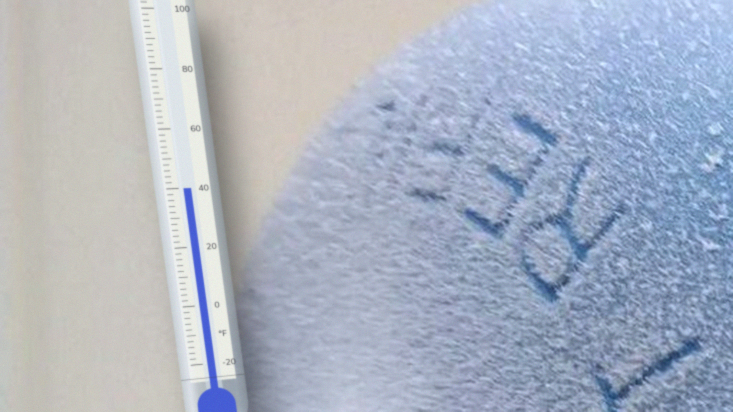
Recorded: value=40 unit=°F
